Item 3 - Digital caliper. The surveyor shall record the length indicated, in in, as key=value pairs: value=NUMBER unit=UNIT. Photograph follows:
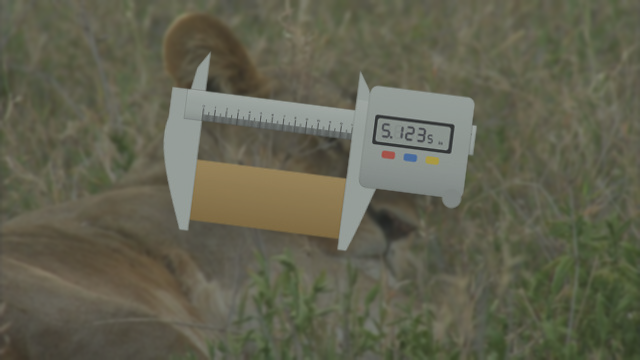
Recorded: value=5.1235 unit=in
